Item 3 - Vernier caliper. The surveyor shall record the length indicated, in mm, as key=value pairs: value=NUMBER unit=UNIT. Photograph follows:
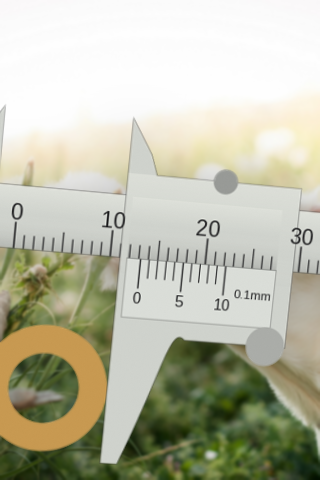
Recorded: value=13.2 unit=mm
